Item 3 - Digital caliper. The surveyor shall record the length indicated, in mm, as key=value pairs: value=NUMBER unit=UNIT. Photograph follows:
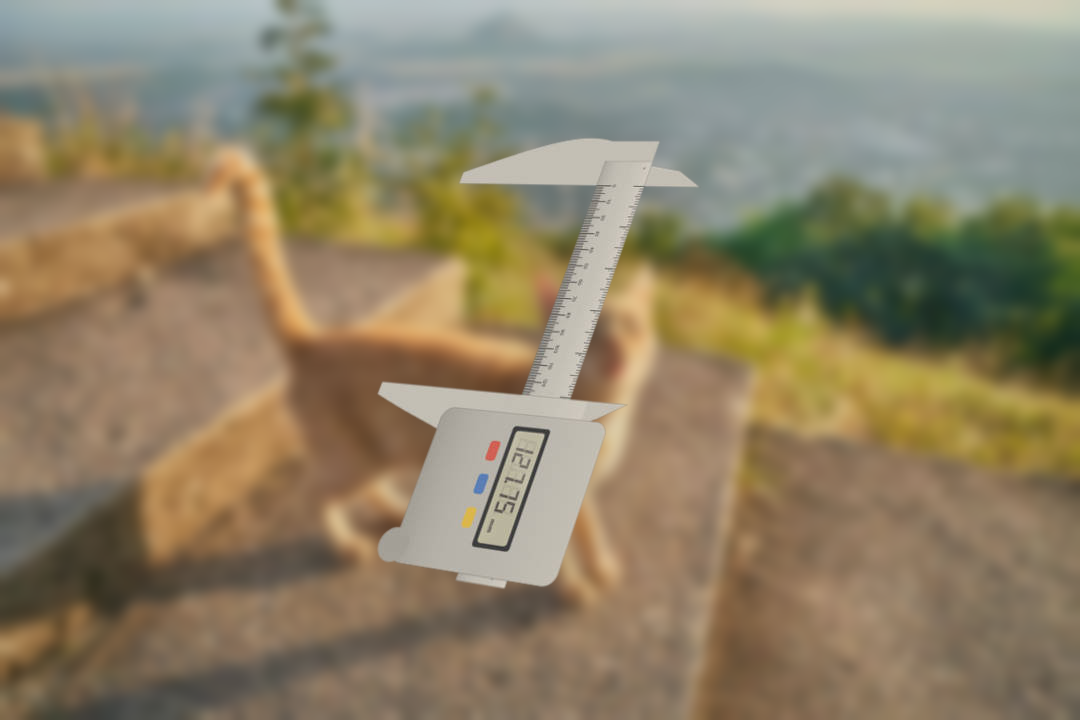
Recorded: value=127.75 unit=mm
